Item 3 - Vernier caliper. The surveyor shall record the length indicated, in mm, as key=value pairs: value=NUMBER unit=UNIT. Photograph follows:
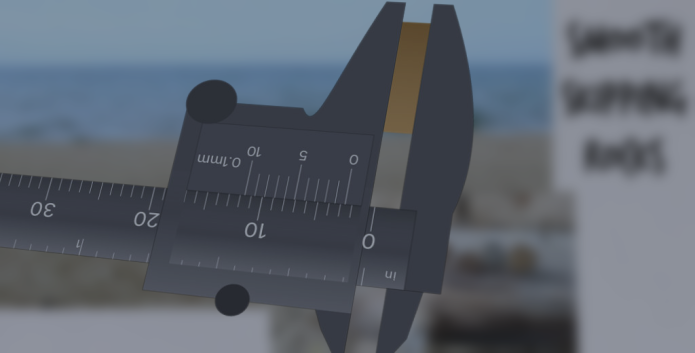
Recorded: value=2.6 unit=mm
